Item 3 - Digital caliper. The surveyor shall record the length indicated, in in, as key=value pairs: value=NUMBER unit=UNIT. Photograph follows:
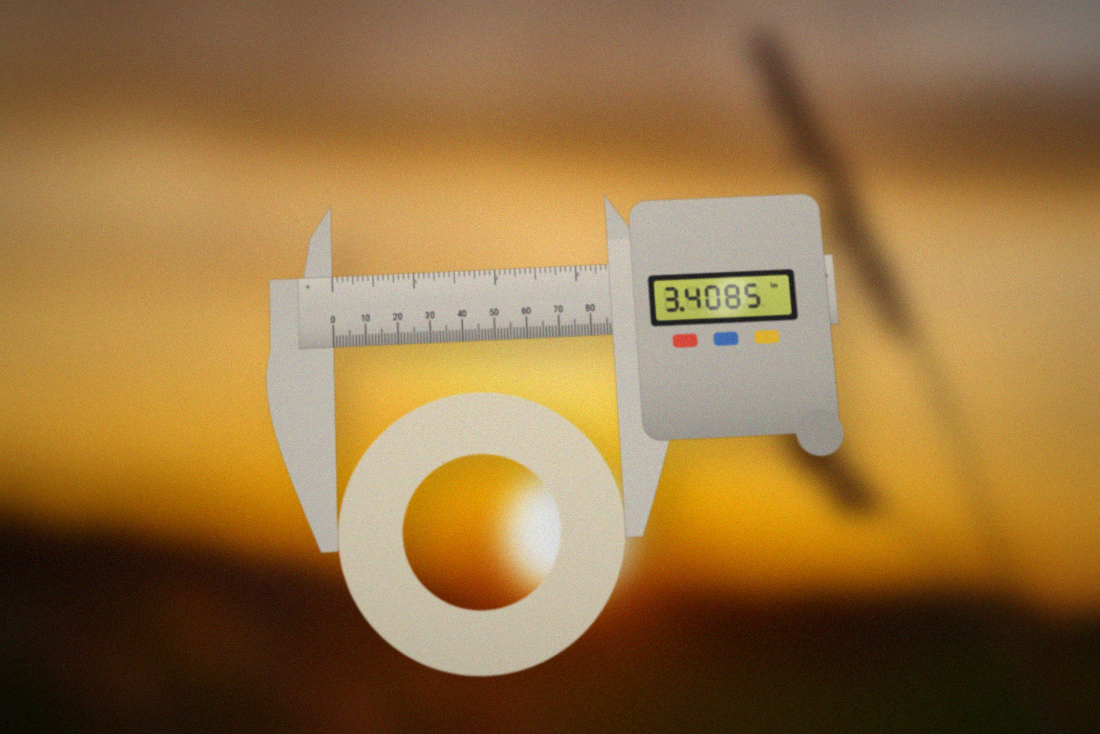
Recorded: value=3.4085 unit=in
